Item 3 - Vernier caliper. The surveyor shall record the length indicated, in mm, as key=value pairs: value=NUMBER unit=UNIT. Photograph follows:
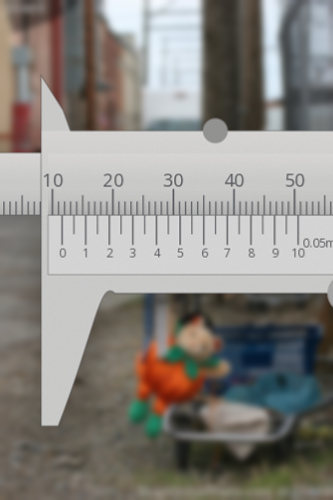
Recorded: value=11.6 unit=mm
